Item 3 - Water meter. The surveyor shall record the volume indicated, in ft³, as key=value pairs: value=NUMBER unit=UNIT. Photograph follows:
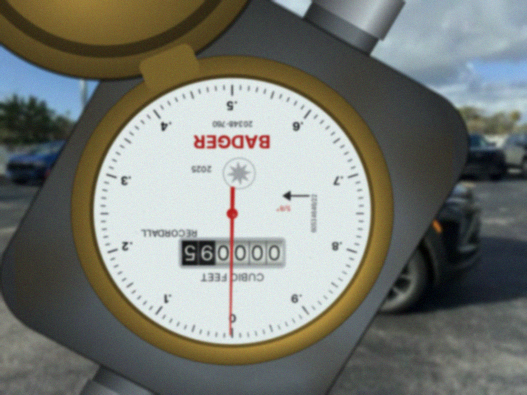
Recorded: value=95.00 unit=ft³
